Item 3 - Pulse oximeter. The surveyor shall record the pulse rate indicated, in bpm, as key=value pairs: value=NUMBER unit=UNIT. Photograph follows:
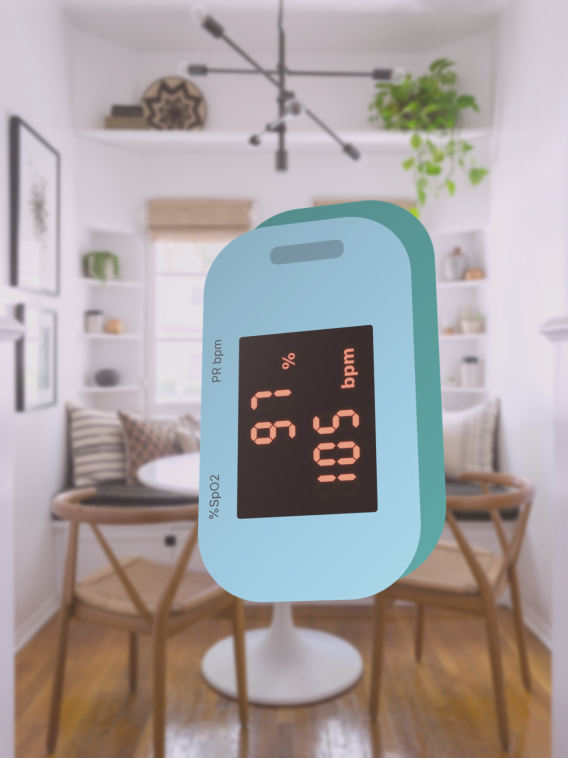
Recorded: value=105 unit=bpm
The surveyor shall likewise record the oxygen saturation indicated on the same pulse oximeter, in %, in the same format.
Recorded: value=97 unit=%
